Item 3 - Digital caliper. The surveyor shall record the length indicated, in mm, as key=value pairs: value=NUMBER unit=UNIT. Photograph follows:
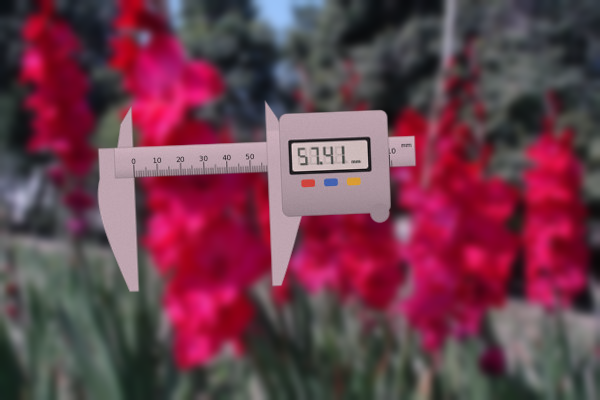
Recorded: value=57.41 unit=mm
